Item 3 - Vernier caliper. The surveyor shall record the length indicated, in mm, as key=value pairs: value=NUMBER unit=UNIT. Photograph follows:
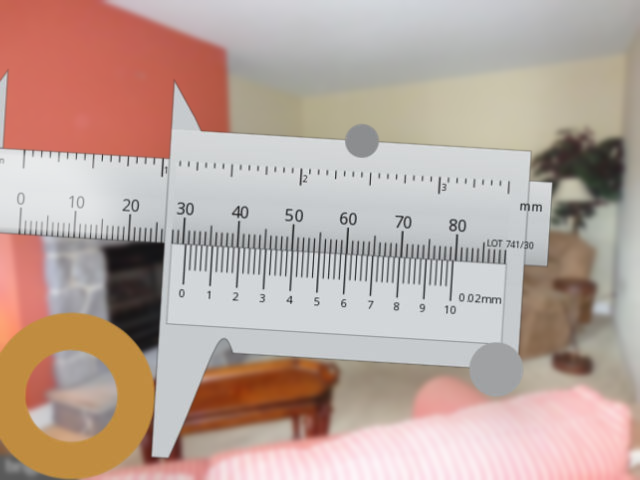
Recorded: value=30.5 unit=mm
